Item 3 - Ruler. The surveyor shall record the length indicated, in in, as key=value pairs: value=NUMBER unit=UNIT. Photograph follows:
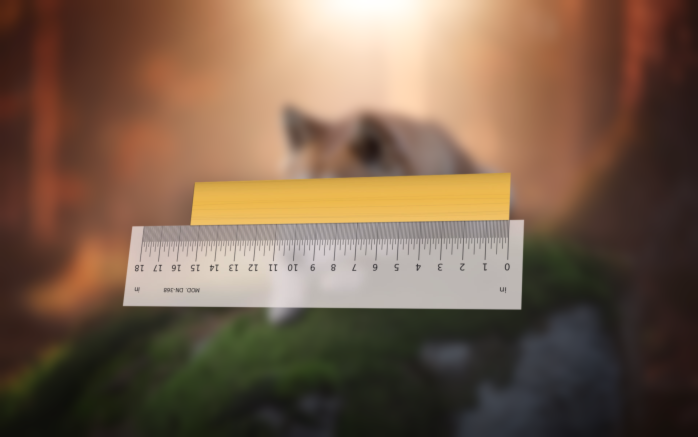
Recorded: value=15.5 unit=in
